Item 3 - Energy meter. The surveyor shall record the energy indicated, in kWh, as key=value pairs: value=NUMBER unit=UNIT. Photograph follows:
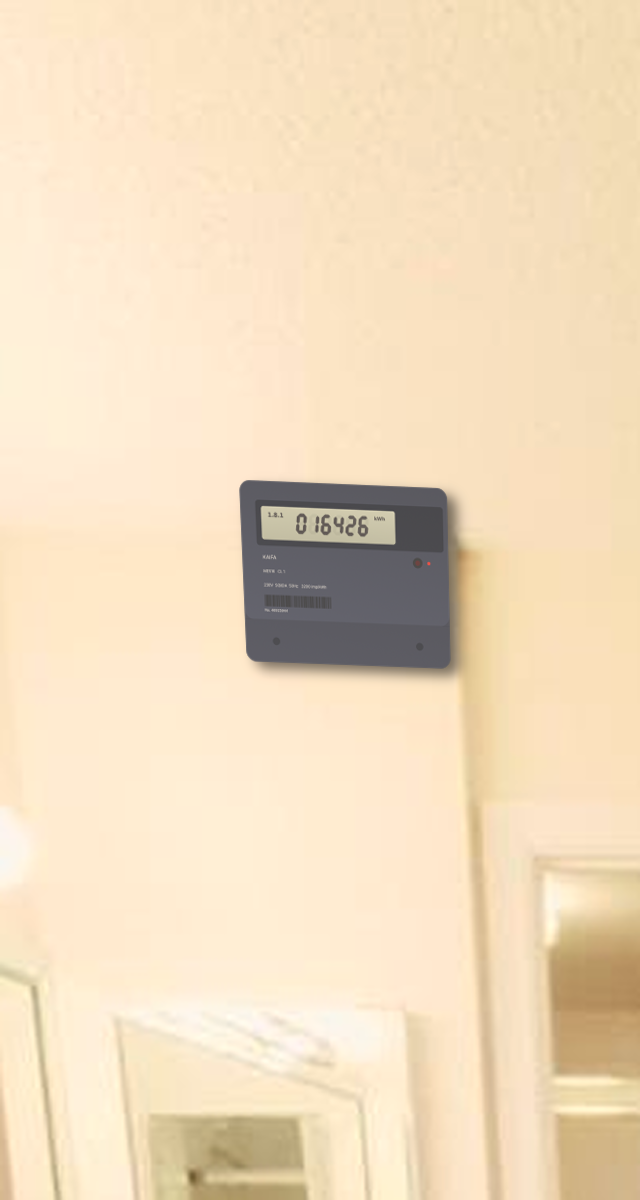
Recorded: value=16426 unit=kWh
